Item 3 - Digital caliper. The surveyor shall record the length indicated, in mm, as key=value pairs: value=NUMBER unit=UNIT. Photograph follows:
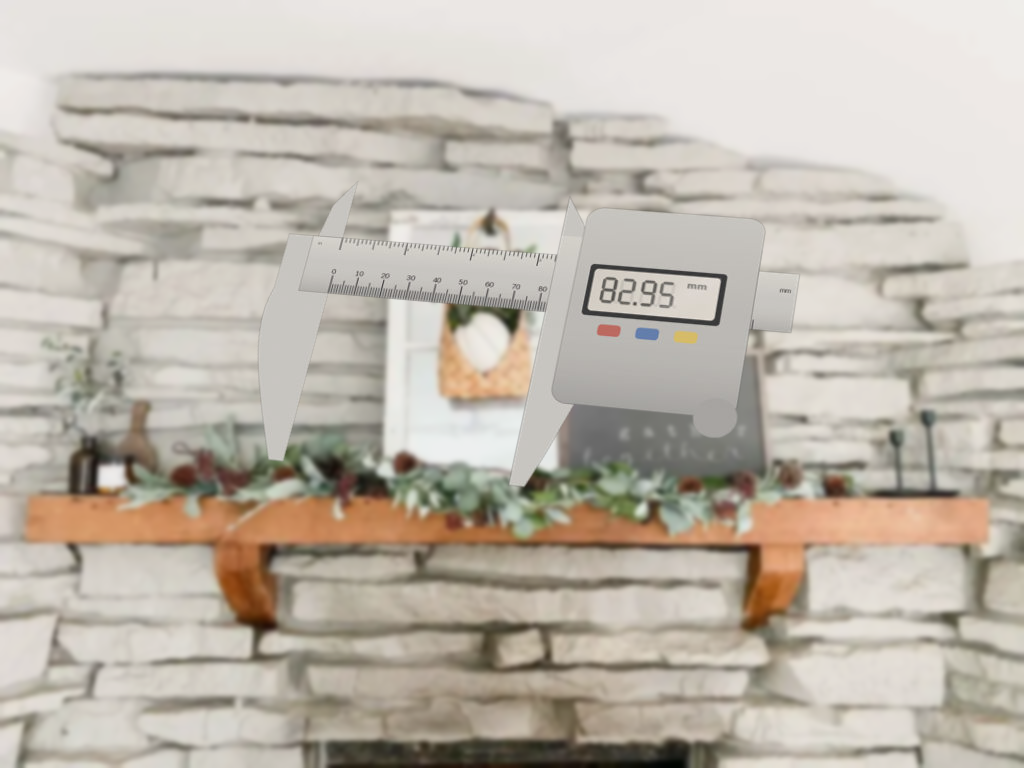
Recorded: value=82.95 unit=mm
